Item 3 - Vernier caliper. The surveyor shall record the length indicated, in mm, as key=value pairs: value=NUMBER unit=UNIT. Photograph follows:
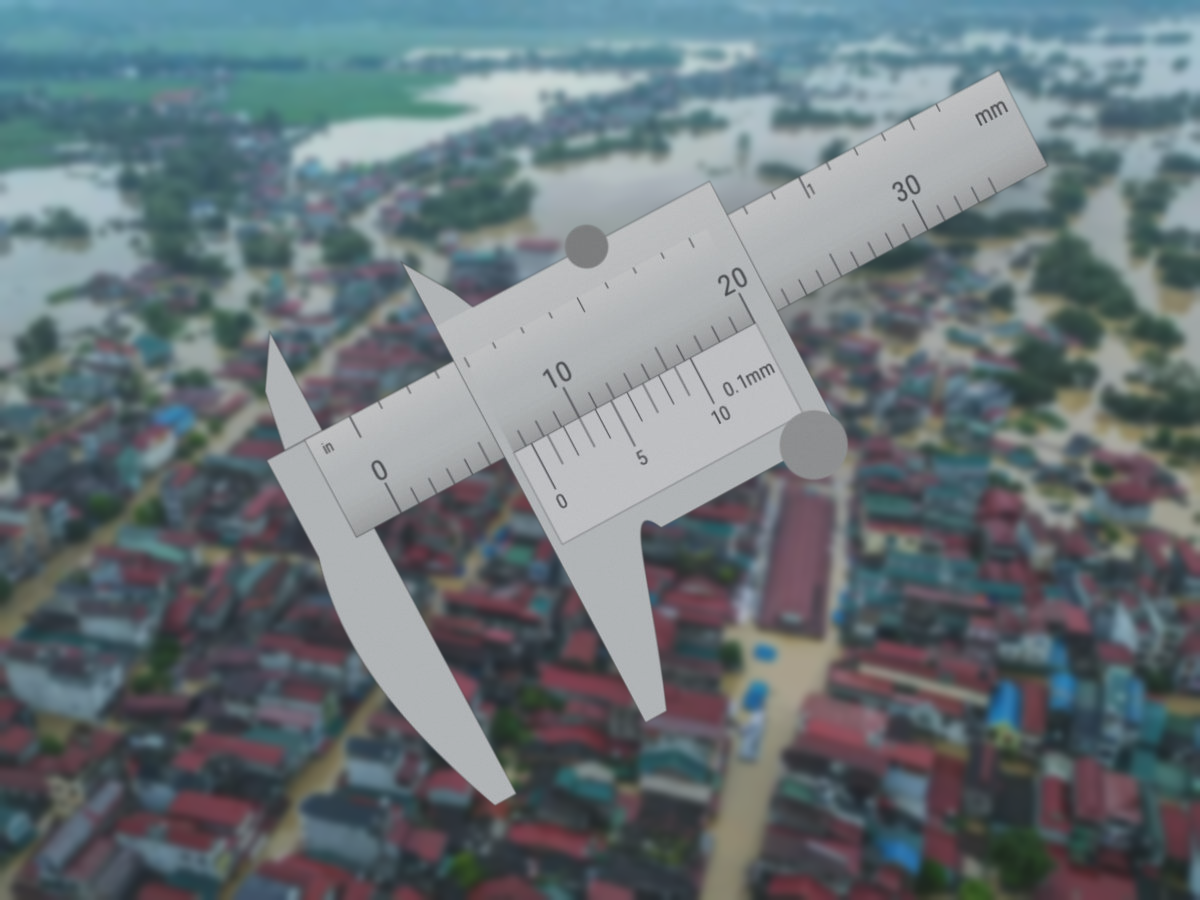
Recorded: value=7.3 unit=mm
